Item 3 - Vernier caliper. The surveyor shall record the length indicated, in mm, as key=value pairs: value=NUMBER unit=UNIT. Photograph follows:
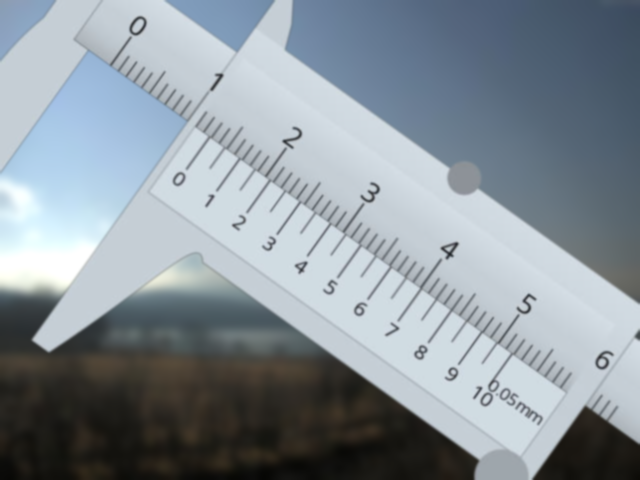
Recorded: value=12.8 unit=mm
